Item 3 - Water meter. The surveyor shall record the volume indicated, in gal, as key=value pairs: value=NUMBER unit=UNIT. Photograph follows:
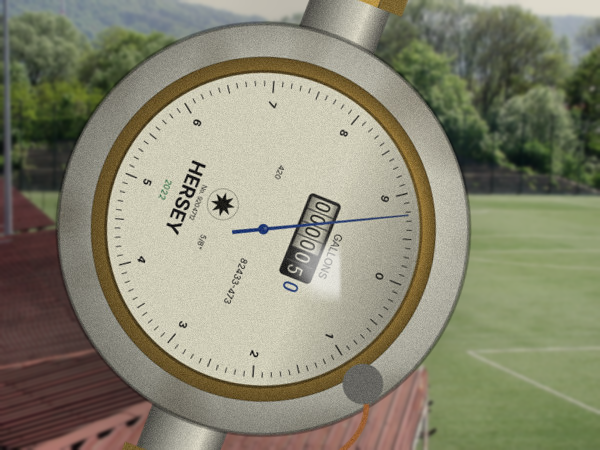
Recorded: value=49.2 unit=gal
